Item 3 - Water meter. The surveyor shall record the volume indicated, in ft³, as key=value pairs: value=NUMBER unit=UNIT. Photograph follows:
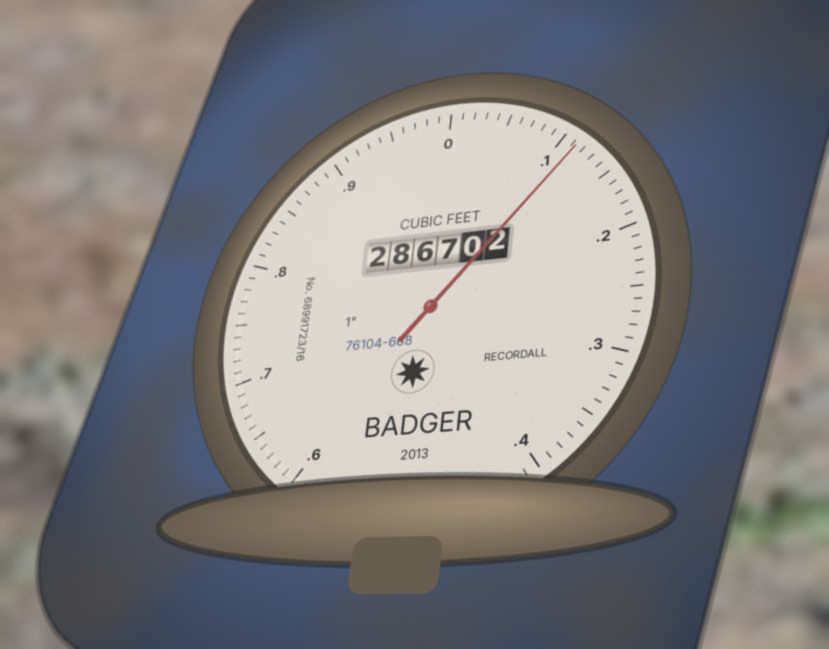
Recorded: value=286702.11 unit=ft³
